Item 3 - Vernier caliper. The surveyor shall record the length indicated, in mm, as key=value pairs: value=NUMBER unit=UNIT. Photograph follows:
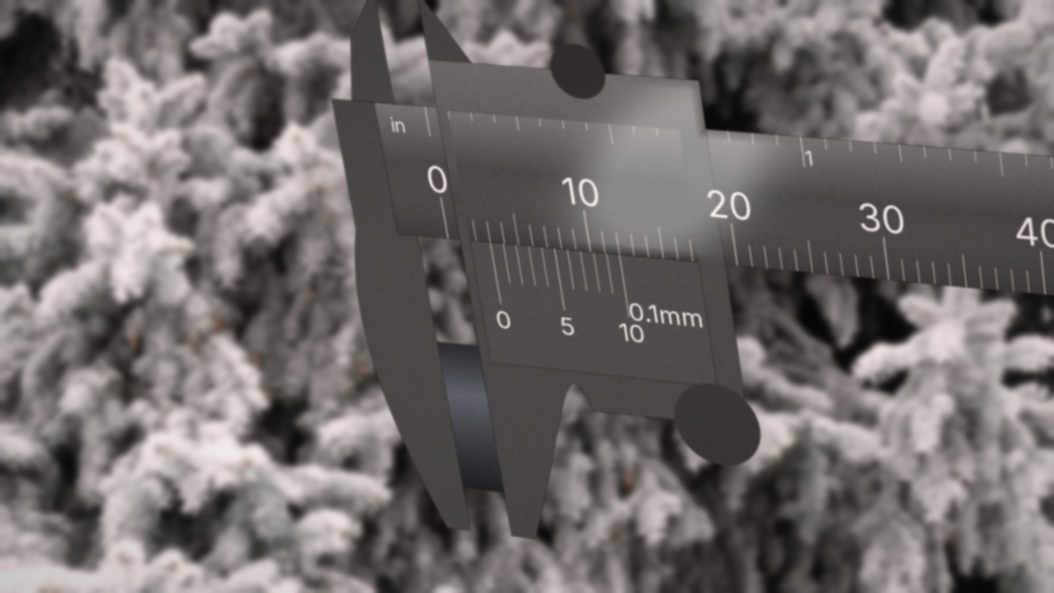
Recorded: value=3.0 unit=mm
